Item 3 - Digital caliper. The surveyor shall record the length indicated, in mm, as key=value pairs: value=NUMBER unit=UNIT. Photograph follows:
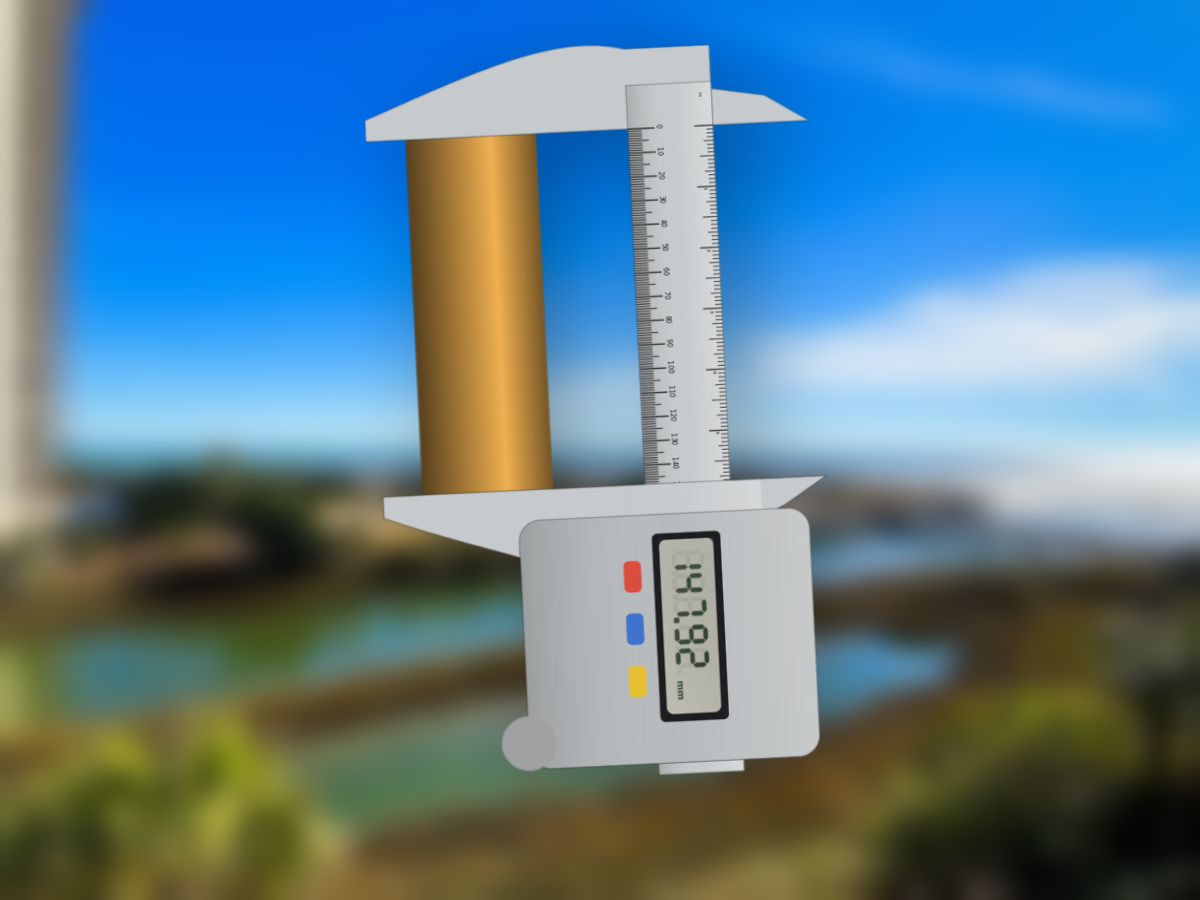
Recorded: value=147.92 unit=mm
